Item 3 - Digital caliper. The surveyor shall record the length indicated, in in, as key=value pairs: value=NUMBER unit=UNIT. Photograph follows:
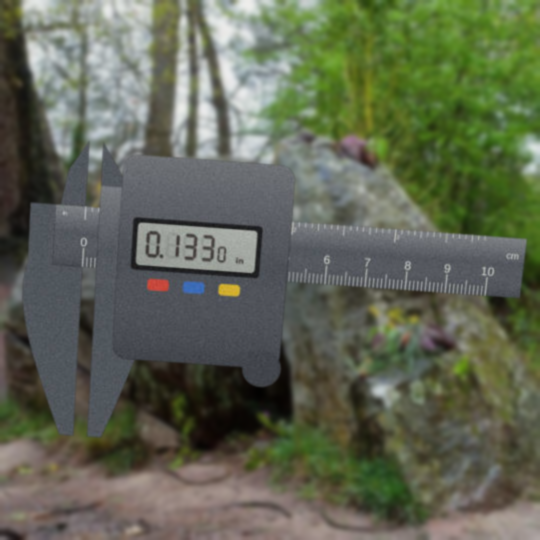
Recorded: value=0.1330 unit=in
